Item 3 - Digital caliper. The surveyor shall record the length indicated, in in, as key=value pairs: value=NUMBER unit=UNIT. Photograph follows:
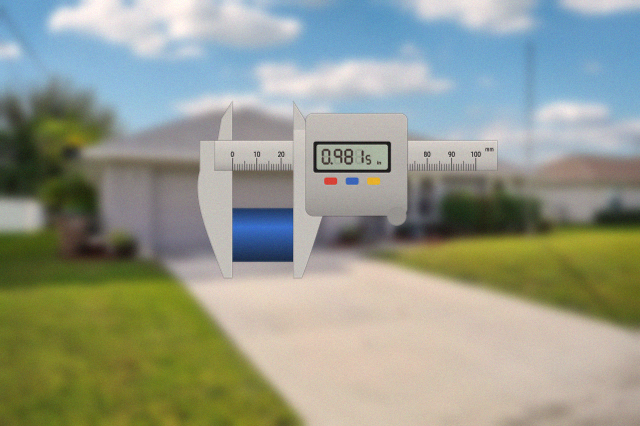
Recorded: value=0.9815 unit=in
